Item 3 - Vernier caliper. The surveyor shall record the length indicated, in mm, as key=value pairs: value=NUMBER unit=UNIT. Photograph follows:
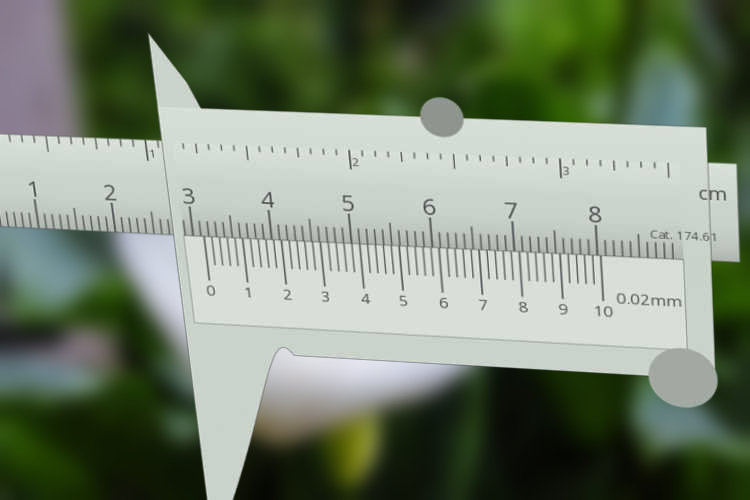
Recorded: value=31.4 unit=mm
